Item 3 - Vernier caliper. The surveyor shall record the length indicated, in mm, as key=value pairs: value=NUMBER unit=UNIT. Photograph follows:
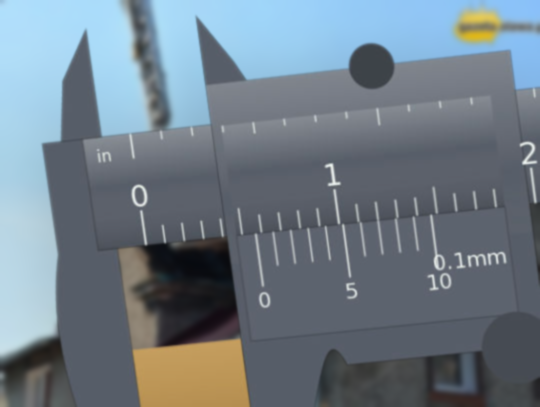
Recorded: value=5.7 unit=mm
